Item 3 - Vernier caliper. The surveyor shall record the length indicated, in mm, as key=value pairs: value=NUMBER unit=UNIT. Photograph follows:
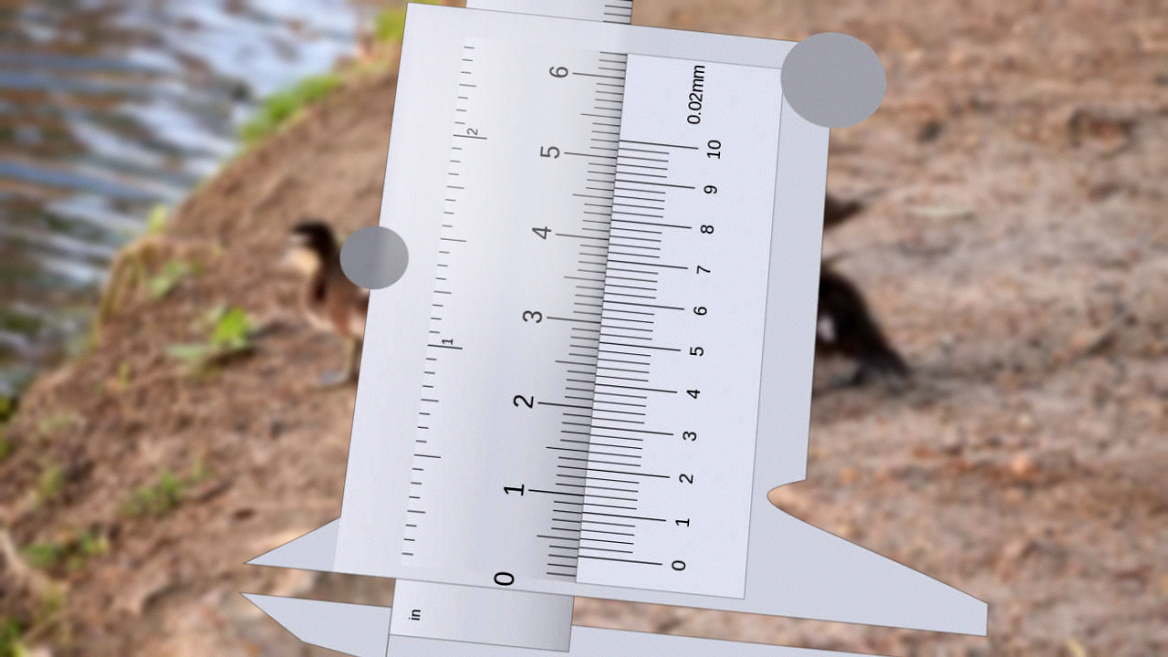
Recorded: value=3.2 unit=mm
